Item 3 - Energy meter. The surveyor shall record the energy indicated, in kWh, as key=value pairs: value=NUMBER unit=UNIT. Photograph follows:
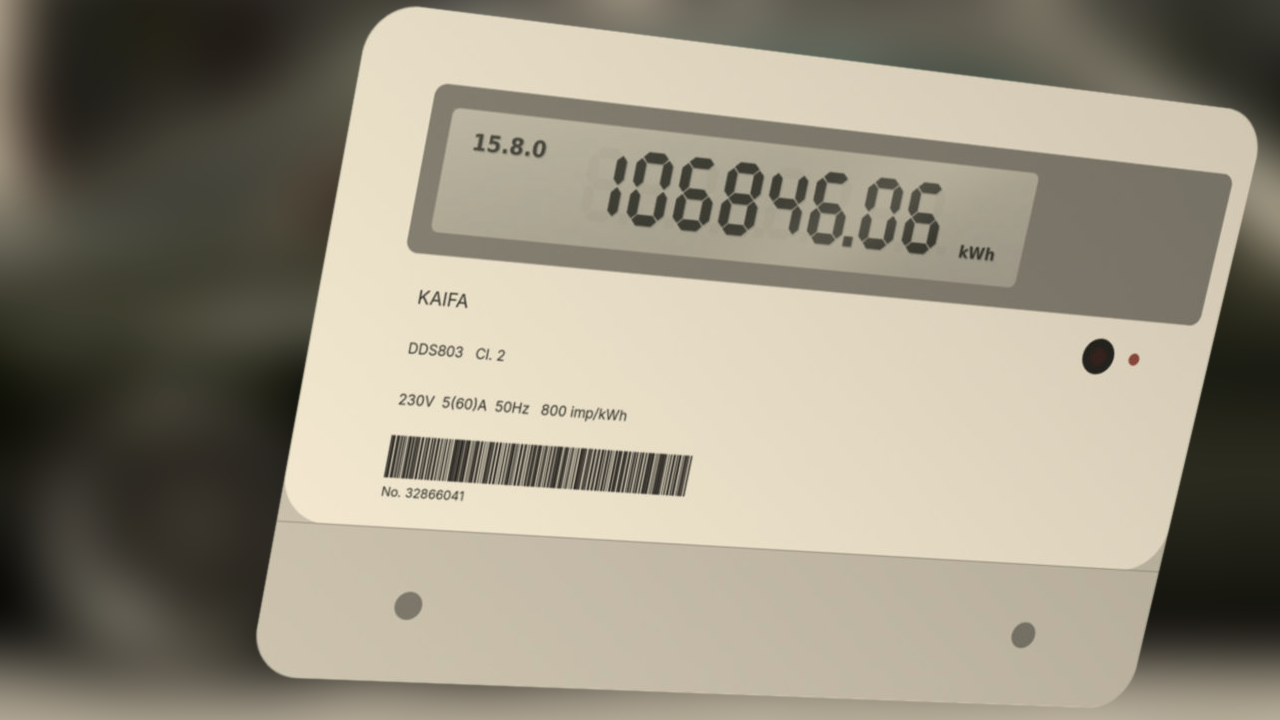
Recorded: value=106846.06 unit=kWh
